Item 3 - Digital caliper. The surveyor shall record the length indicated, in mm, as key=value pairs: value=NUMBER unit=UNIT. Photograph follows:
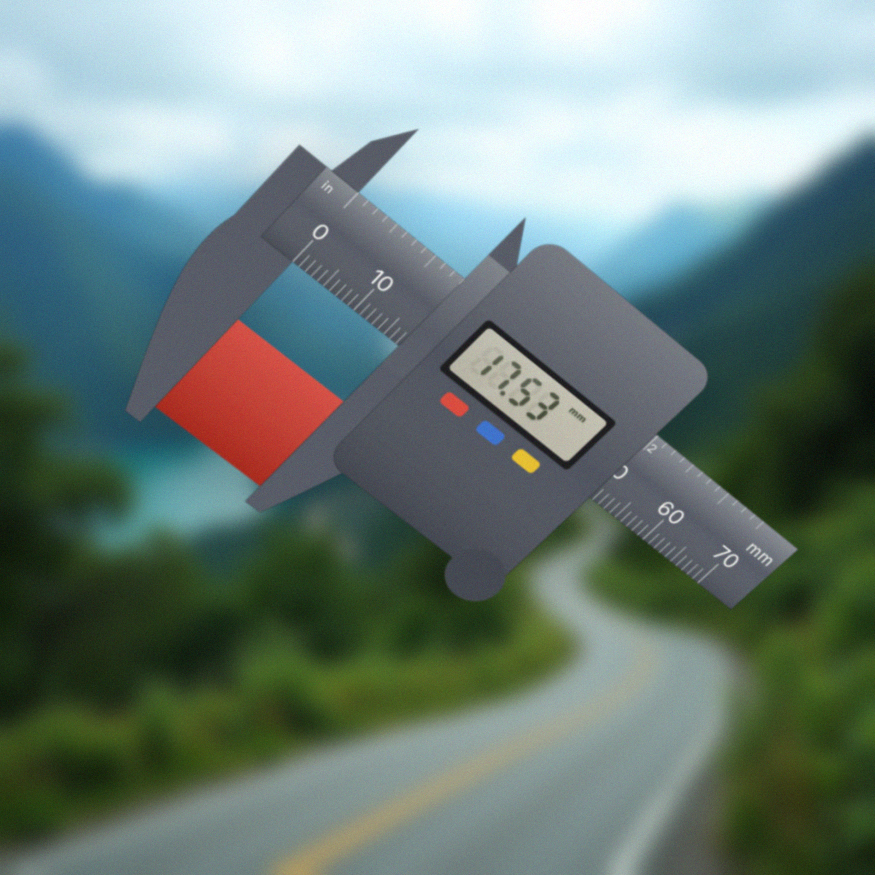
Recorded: value=17.53 unit=mm
